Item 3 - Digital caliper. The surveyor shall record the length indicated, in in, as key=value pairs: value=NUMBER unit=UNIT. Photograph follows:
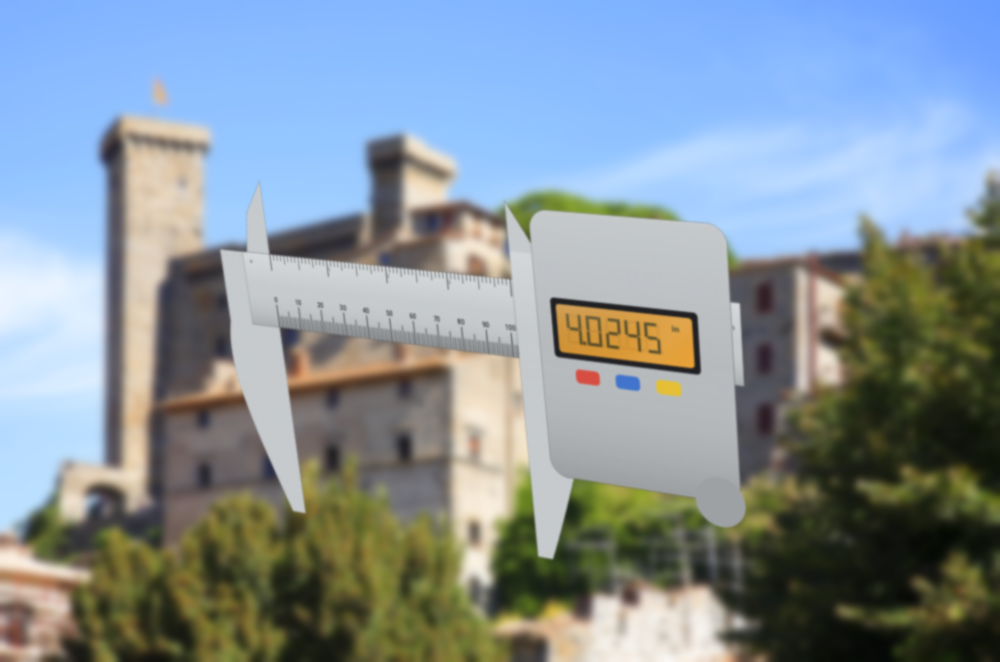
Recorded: value=4.0245 unit=in
